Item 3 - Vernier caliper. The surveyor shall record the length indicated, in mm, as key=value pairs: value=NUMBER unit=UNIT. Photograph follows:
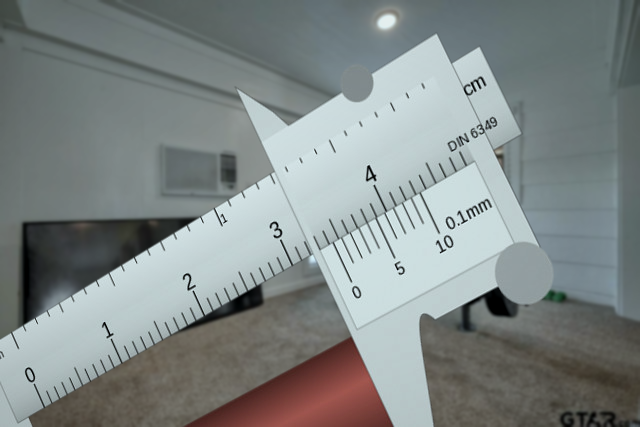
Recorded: value=34.4 unit=mm
